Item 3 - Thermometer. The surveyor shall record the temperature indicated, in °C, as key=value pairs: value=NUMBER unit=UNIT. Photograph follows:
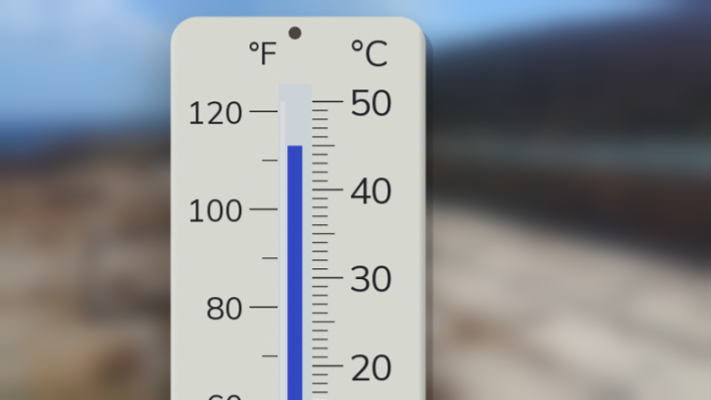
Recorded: value=45 unit=°C
